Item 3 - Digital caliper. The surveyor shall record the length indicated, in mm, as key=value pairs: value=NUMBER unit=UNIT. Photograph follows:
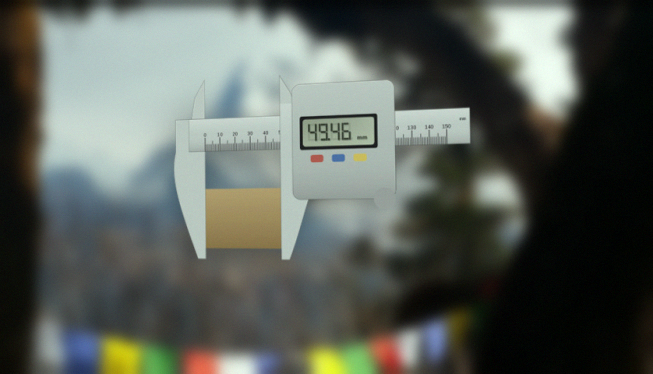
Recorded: value=49.46 unit=mm
